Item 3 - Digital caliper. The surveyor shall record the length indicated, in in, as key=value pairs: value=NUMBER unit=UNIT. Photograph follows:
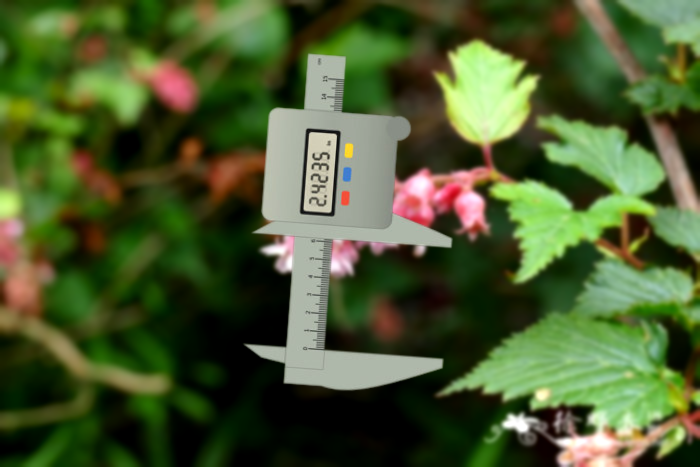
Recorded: value=2.4235 unit=in
